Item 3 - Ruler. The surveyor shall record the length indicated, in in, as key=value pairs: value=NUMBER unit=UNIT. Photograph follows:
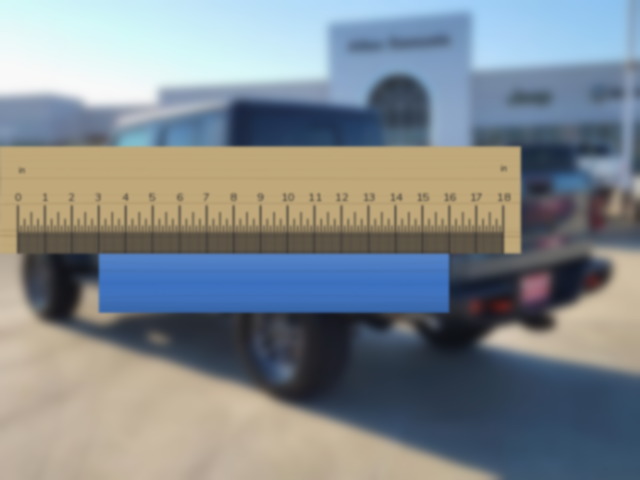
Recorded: value=13 unit=in
